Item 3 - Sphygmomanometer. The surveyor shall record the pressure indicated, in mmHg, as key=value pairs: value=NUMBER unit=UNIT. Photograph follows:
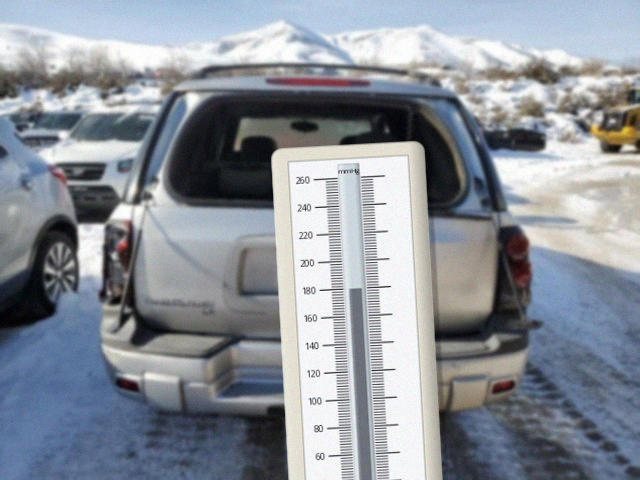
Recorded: value=180 unit=mmHg
